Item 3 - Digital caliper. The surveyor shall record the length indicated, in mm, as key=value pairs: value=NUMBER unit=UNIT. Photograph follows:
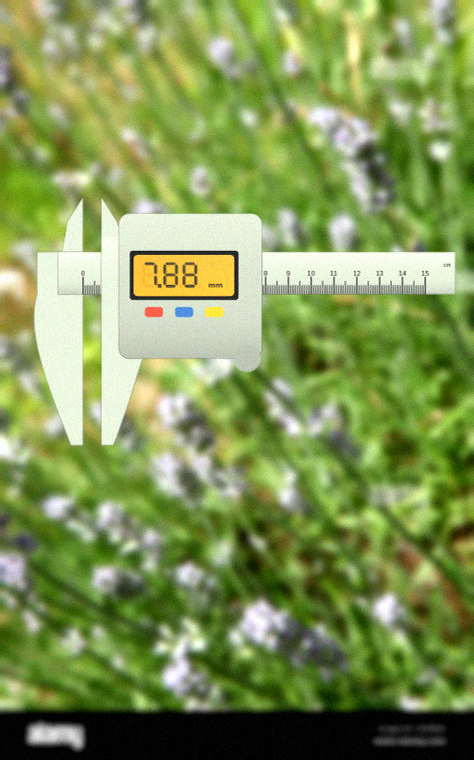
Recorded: value=7.88 unit=mm
